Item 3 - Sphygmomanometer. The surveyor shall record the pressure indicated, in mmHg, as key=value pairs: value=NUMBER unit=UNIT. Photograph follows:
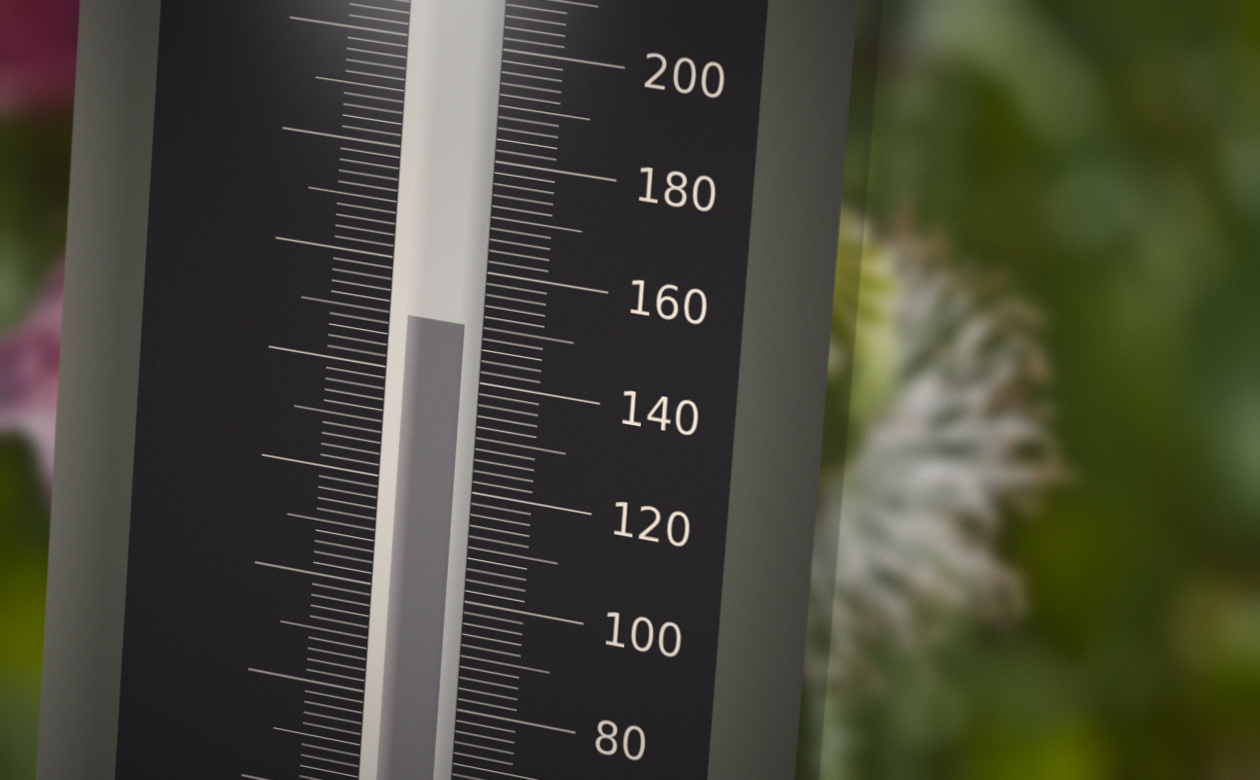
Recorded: value=150 unit=mmHg
